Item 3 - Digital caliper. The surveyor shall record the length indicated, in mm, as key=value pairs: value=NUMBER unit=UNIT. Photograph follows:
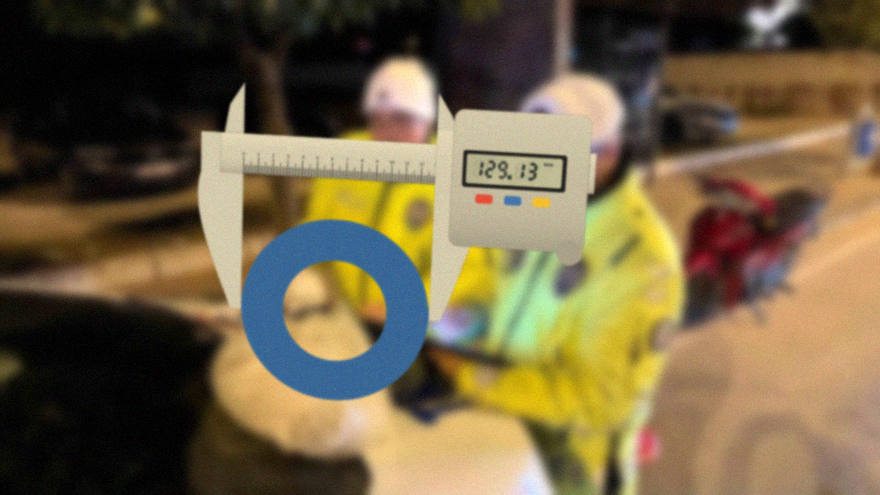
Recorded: value=129.13 unit=mm
